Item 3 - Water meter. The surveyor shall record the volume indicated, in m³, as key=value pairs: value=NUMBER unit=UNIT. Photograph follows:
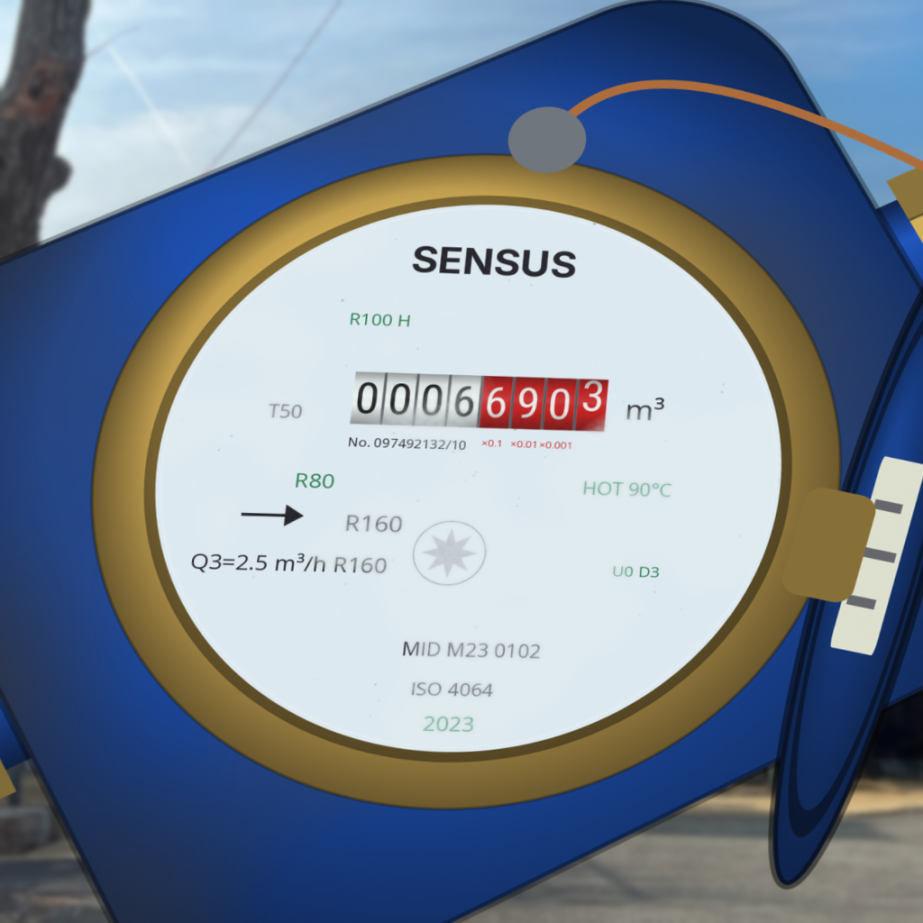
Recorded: value=6.6903 unit=m³
